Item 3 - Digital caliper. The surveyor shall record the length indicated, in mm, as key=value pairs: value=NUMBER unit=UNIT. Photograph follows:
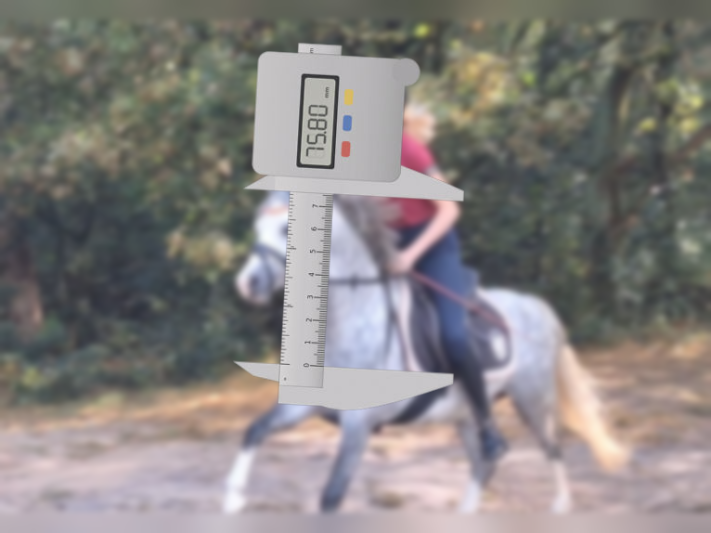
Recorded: value=75.80 unit=mm
